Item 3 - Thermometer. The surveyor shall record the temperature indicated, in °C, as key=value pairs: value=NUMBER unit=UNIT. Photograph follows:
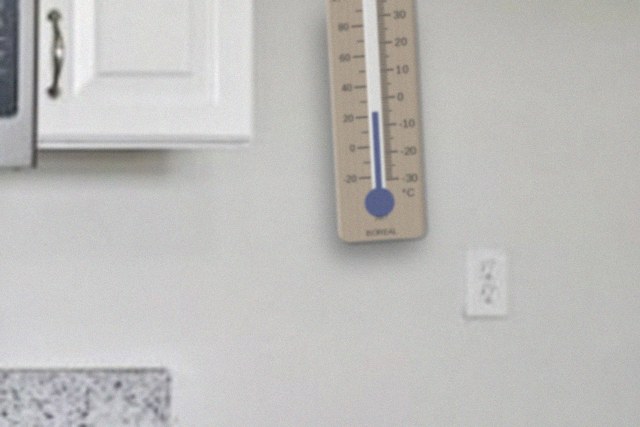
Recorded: value=-5 unit=°C
